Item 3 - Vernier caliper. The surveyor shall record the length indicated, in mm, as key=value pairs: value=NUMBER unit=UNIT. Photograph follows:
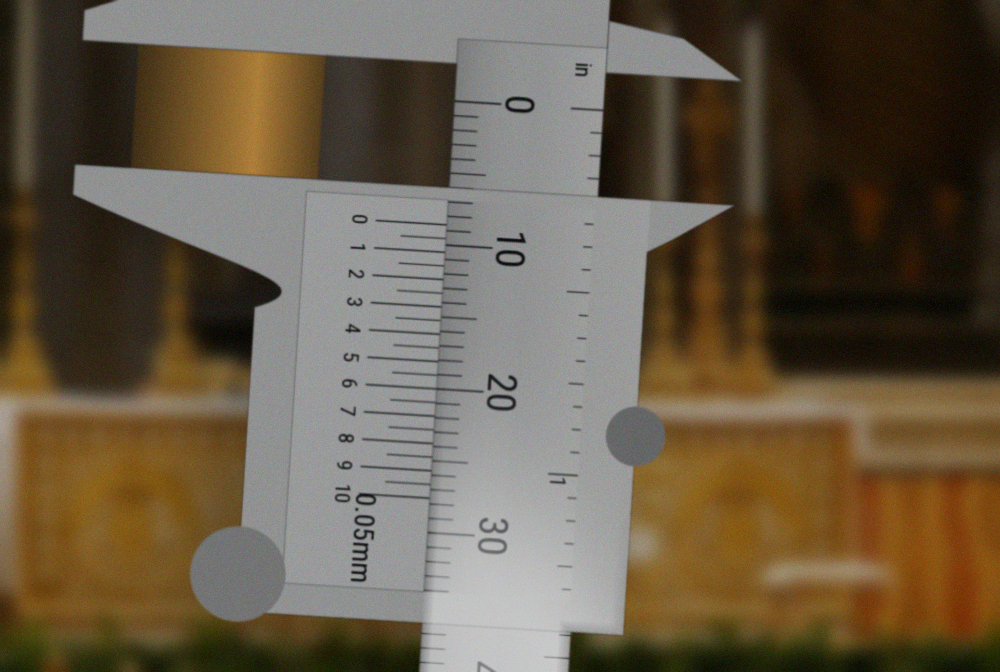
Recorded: value=8.6 unit=mm
